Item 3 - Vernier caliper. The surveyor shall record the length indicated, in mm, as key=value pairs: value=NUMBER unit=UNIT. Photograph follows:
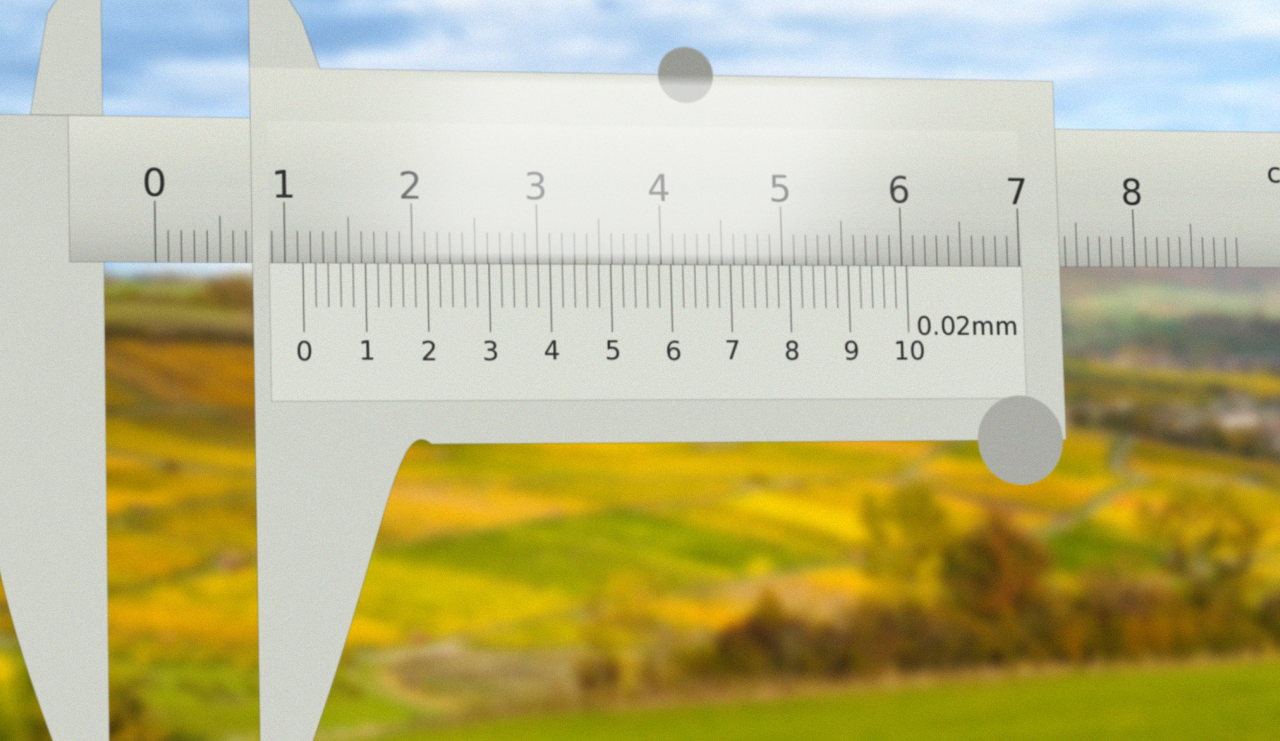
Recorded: value=11.4 unit=mm
